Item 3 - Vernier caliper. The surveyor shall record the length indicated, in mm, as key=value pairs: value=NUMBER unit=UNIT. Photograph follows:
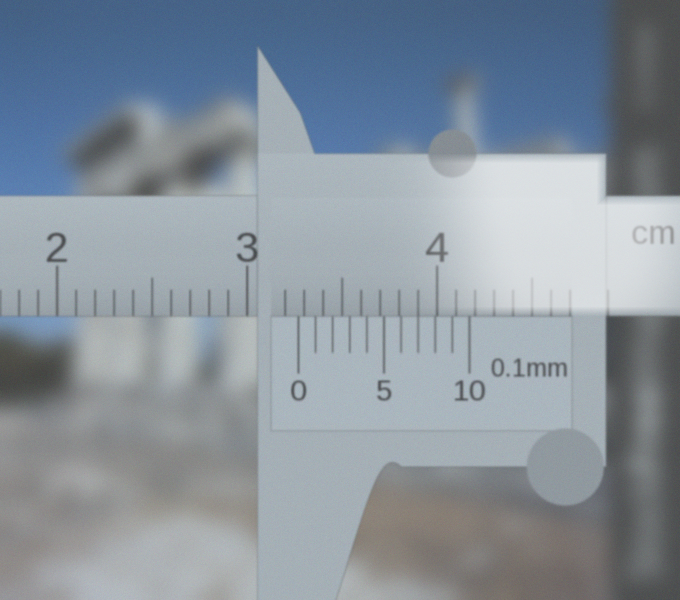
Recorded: value=32.7 unit=mm
